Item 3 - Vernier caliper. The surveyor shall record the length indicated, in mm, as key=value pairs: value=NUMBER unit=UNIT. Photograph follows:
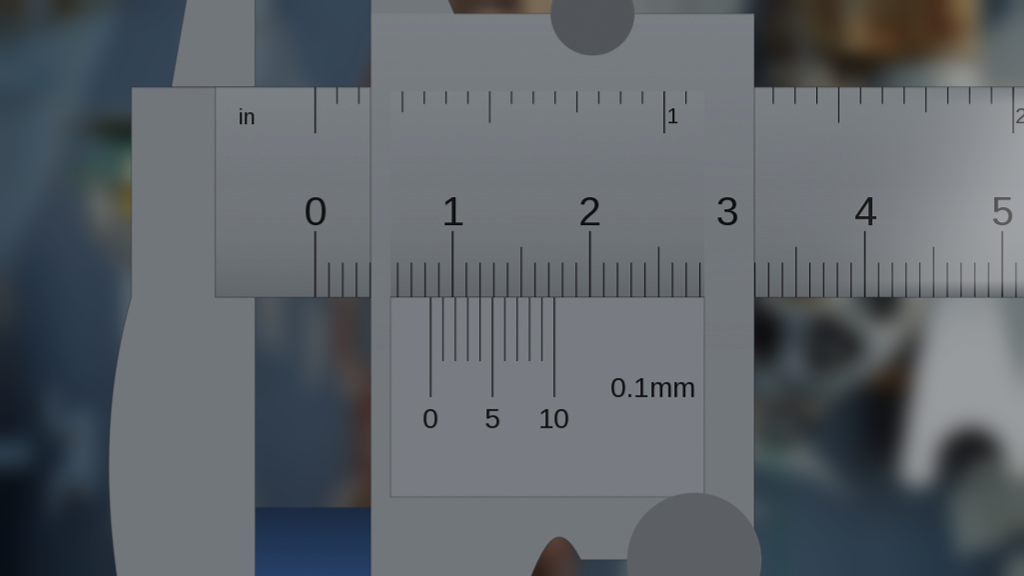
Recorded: value=8.4 unit=mm
